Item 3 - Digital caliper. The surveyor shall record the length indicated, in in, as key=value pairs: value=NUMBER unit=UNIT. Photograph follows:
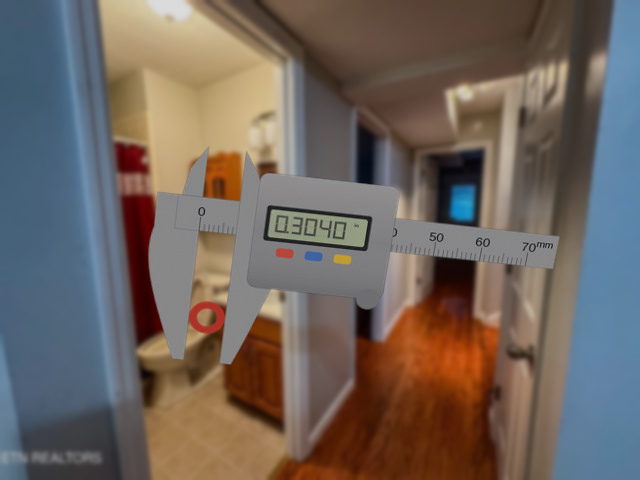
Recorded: value=0.3040 unit=in
